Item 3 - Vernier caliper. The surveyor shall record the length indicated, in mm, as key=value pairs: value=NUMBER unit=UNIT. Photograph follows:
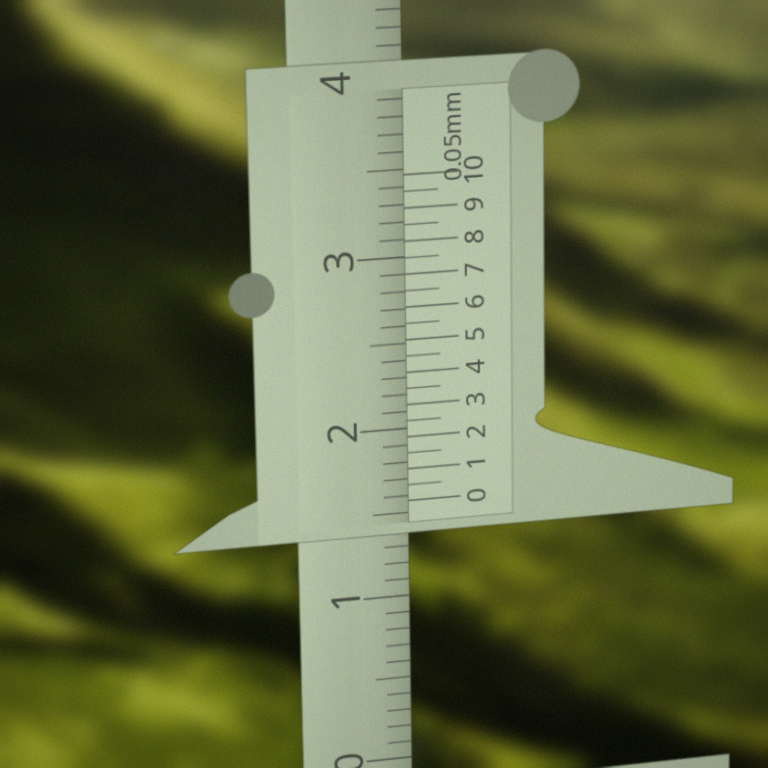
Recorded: value=15.7 unit=mm
